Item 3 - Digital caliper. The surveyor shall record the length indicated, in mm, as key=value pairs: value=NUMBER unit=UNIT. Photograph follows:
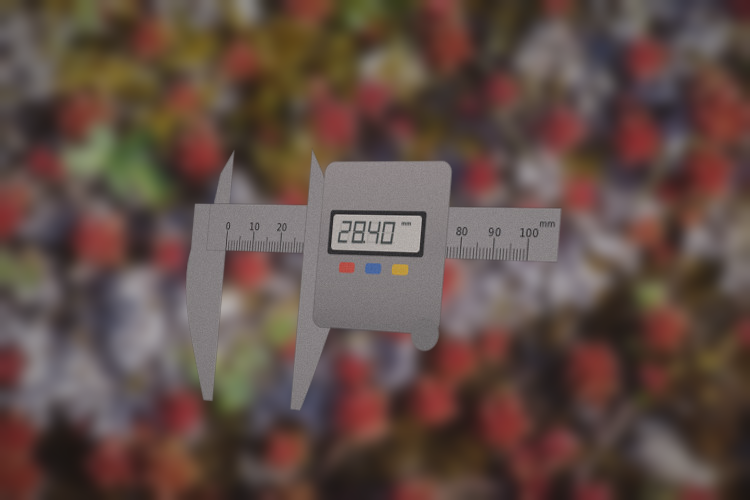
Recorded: value=28.40 unit=mm
